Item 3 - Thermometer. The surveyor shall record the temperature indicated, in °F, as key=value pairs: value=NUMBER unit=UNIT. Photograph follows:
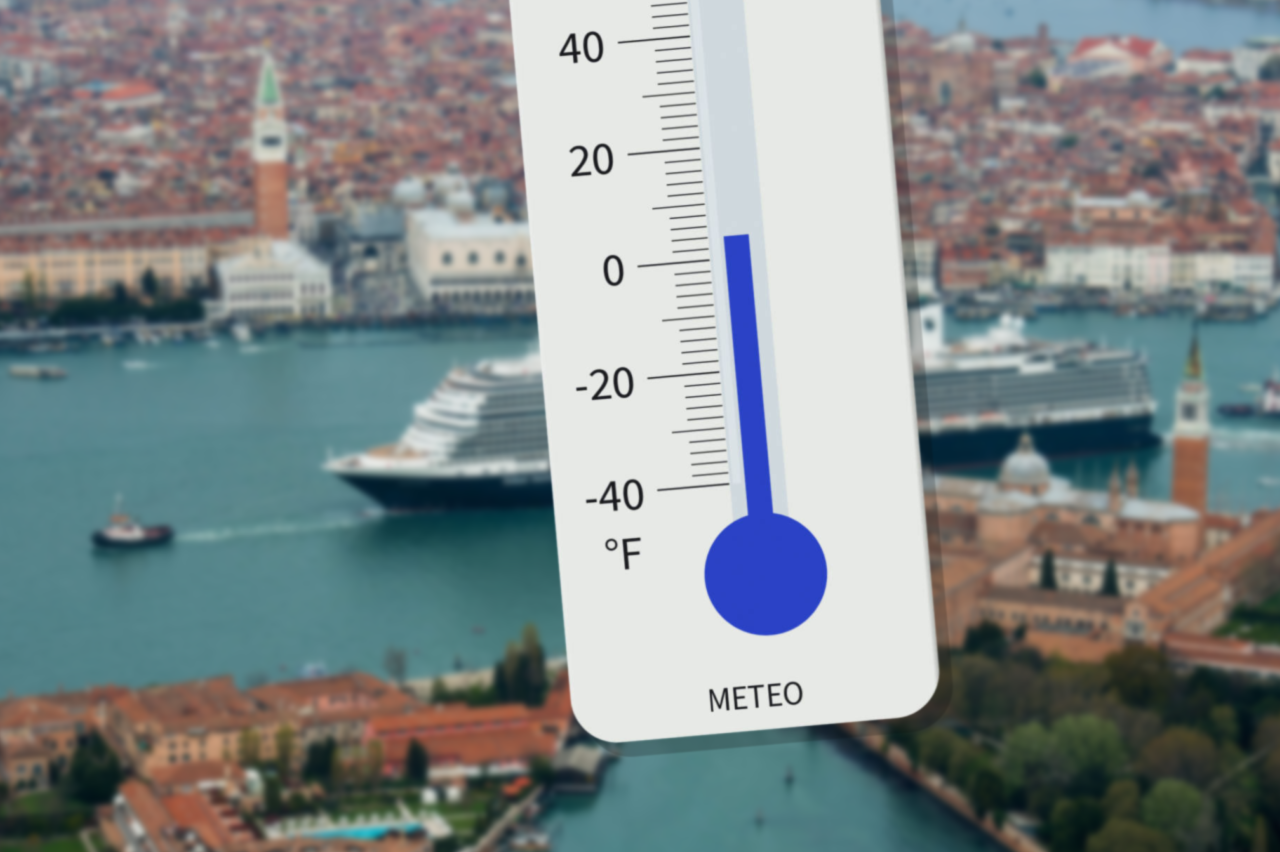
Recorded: value=4 unit=°F
